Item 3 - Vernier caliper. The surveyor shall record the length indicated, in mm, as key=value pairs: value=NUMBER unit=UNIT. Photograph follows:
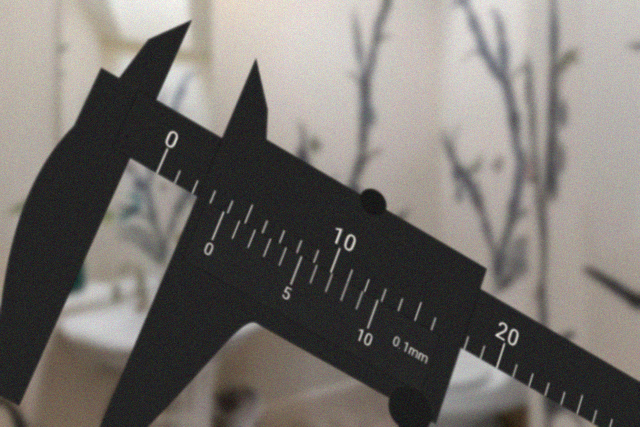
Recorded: value=3.8 unit=mm
